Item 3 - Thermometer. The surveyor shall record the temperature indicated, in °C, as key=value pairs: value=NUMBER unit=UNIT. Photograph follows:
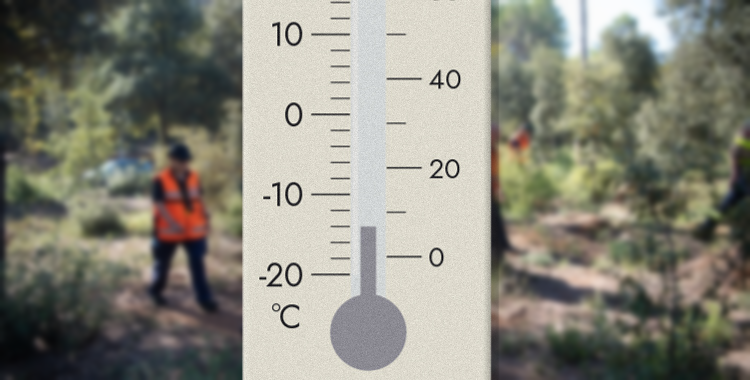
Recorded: value=-14 unit=°C
